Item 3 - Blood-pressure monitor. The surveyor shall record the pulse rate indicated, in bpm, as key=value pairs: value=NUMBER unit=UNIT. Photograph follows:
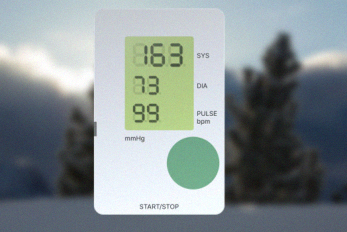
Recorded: value=99 unit=bpm
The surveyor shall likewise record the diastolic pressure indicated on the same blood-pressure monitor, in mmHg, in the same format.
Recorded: value=73 unit=mmHg
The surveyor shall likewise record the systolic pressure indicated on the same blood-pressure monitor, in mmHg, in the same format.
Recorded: value=163 unit=mmHg
